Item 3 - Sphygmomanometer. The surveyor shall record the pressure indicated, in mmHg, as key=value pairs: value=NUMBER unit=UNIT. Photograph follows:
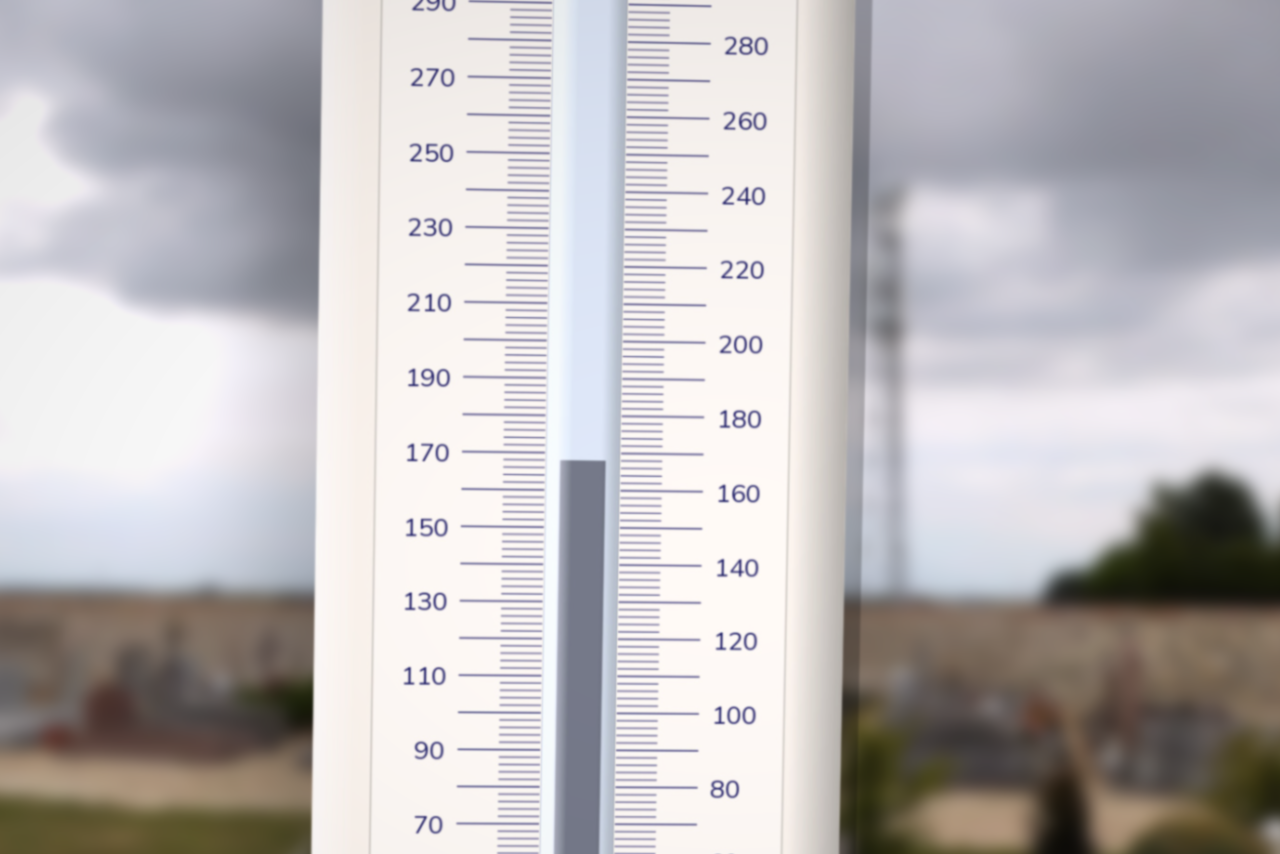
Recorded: value=168 unit=mmHg
